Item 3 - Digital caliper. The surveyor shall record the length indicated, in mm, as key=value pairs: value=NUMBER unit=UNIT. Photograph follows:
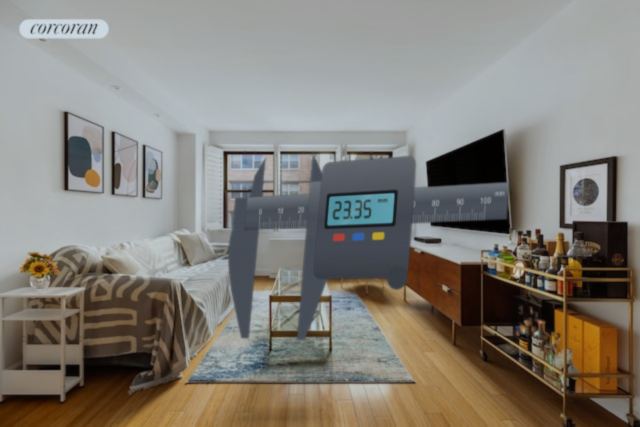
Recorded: value=23.35 unit=mm
